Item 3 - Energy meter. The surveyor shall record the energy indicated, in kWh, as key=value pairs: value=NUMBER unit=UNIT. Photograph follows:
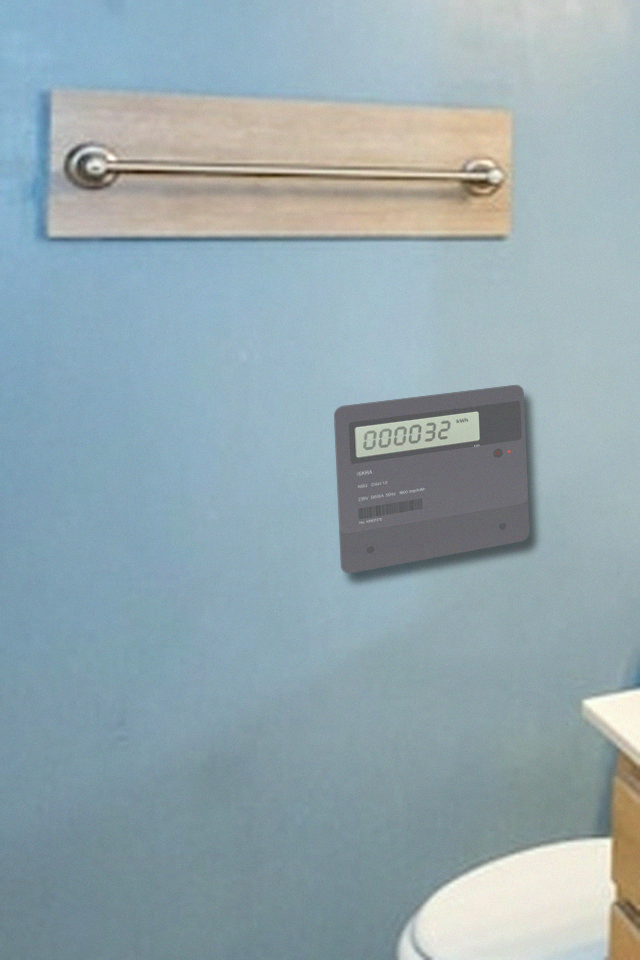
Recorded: value=32 unit=kWh
